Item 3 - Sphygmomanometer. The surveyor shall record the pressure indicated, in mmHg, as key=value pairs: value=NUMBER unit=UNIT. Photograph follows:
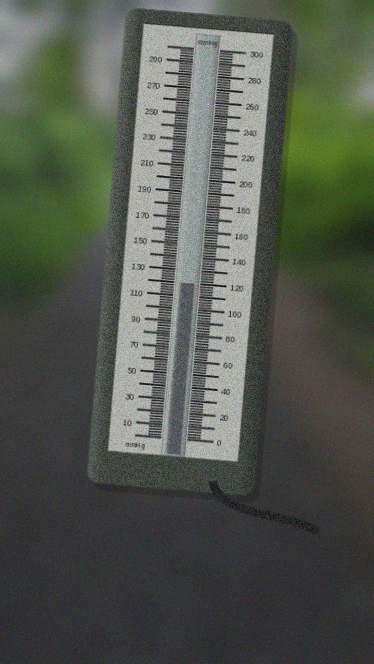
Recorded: value=120 unit=mmHg
